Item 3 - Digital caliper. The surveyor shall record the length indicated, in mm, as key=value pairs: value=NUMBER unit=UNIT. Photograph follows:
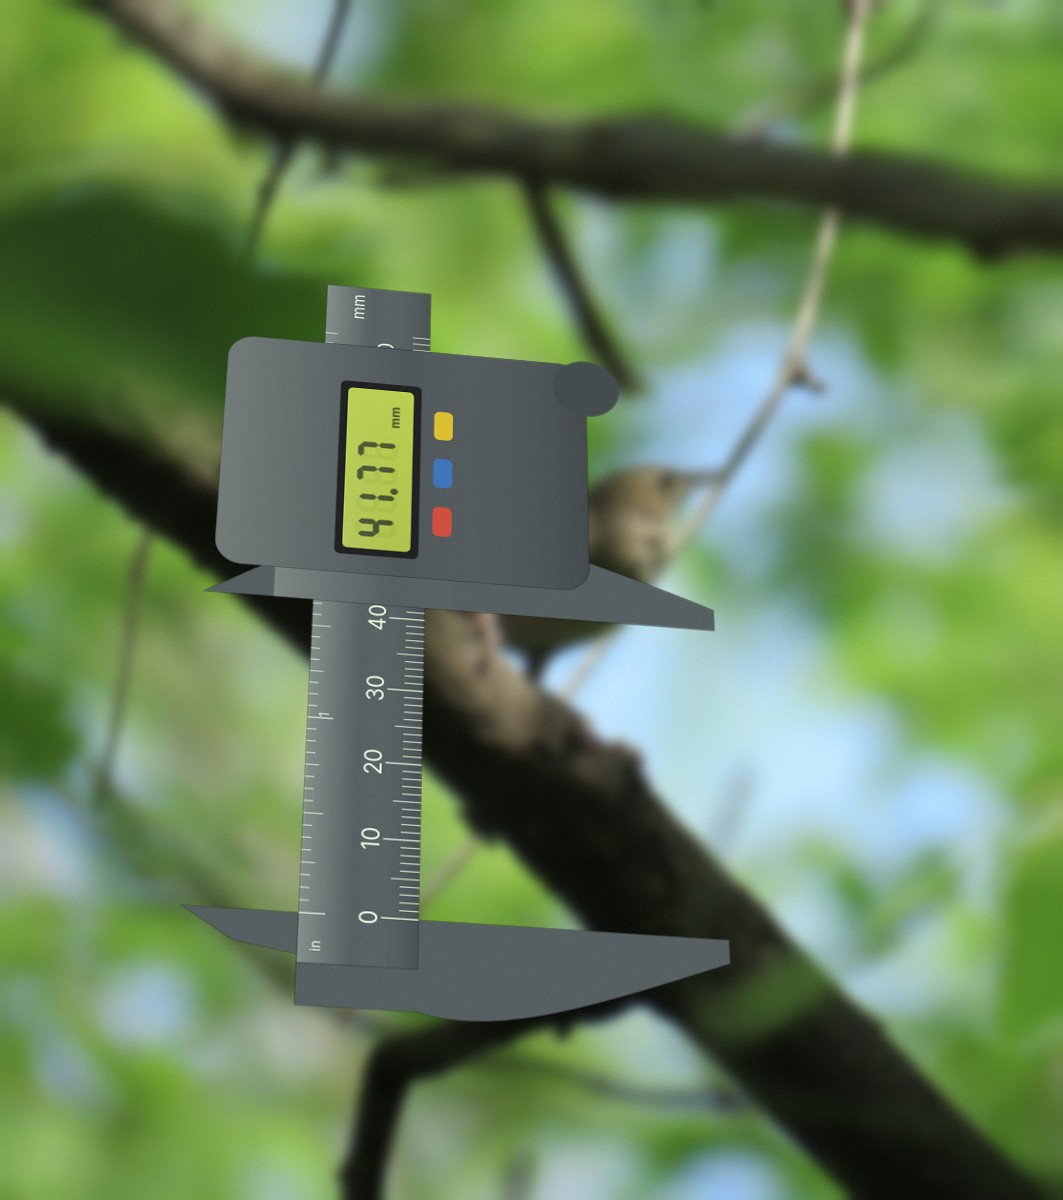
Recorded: value=41.77 unit=mm
